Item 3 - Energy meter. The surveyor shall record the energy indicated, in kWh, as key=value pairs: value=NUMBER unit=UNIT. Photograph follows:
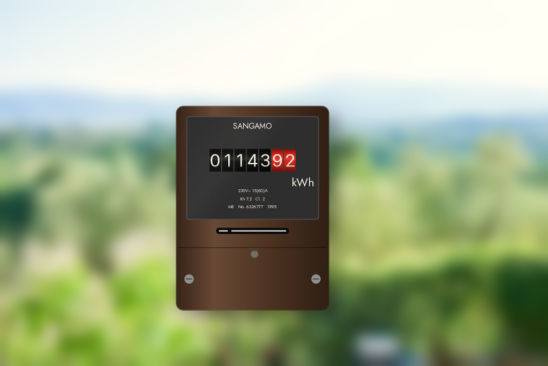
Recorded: value=1143.92 unit=kWh
